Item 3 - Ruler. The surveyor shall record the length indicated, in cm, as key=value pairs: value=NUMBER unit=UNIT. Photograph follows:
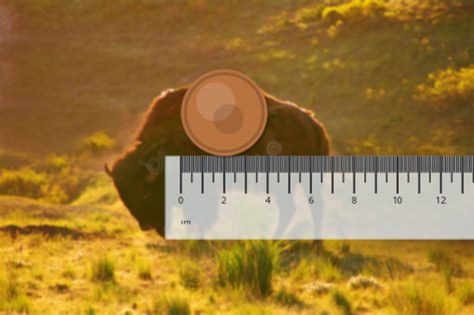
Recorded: value=4 unit=cm
